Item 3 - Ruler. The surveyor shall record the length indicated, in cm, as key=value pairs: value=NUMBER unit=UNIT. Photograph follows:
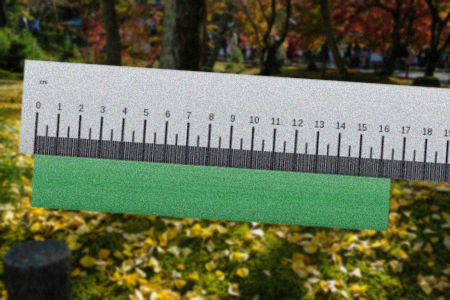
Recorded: value=16.5 unit=cm
